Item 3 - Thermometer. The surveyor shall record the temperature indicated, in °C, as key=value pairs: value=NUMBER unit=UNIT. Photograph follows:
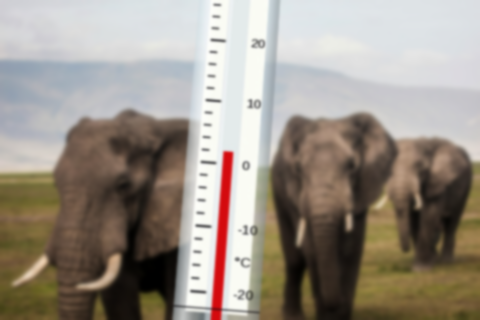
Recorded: value=2 unit=°C
